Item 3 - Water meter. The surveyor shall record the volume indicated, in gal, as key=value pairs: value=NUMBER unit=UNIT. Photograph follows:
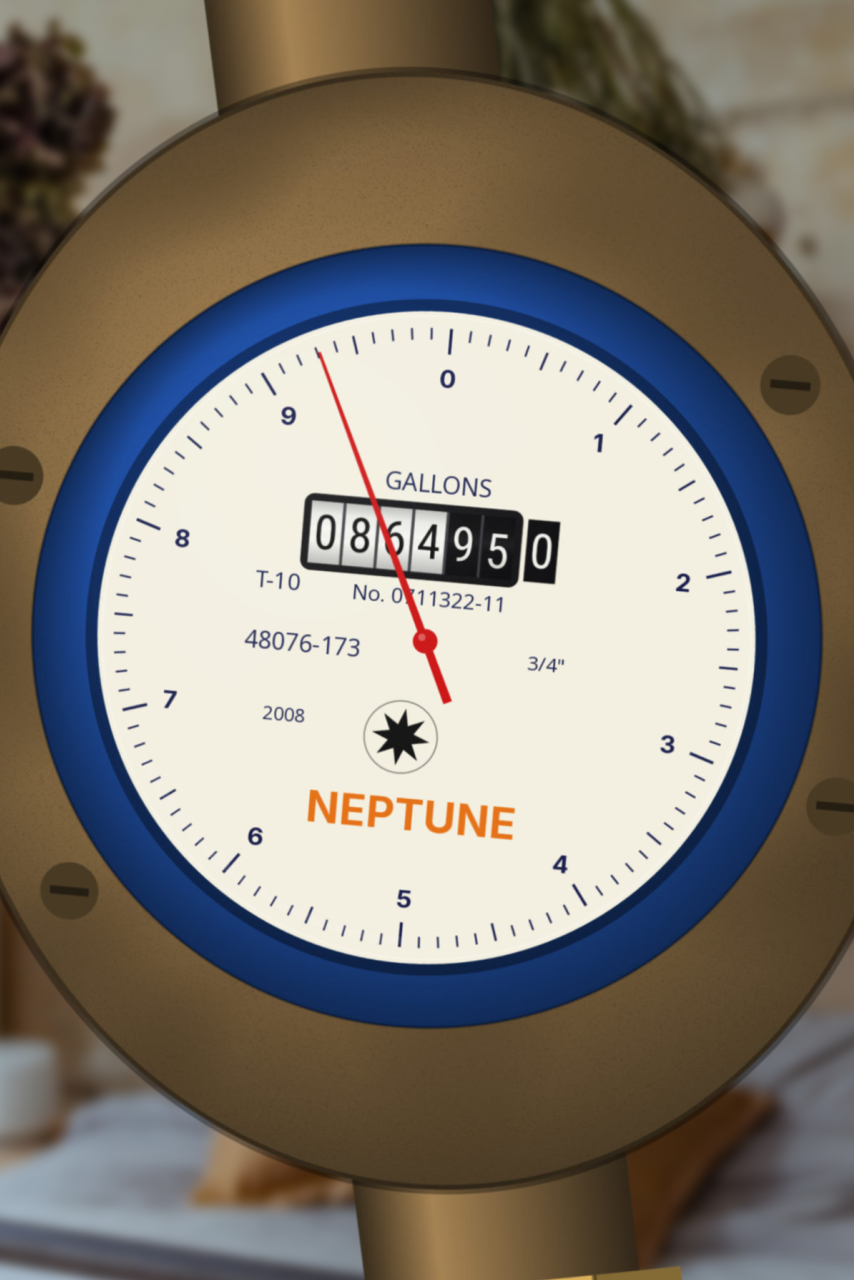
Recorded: value=864949.3 unit=gal
